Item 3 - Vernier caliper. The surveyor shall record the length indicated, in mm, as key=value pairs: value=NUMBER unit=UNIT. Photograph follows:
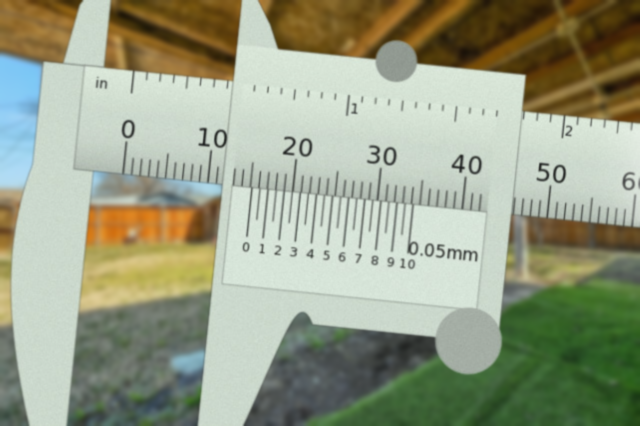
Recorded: value=15.2 unit=mm
